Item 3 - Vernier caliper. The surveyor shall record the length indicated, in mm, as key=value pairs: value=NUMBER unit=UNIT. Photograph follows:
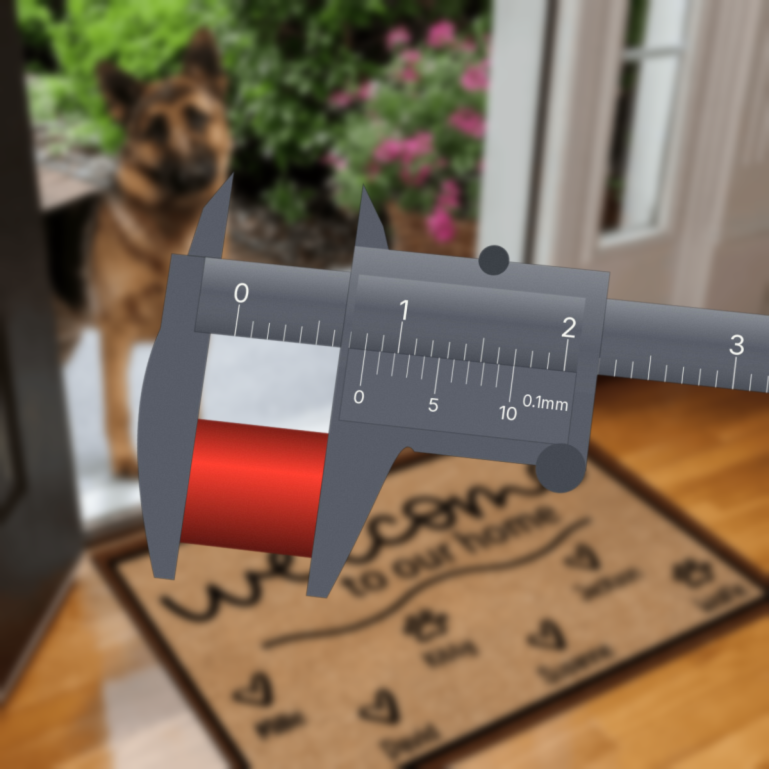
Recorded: value=8.0 unit=mm
